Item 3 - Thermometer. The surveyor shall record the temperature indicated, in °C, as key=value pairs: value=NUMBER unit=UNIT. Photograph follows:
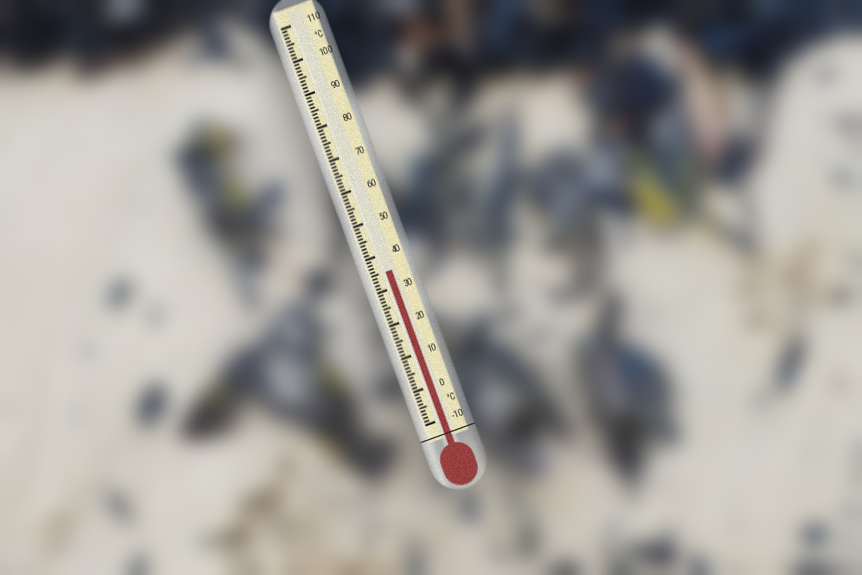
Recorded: value=35 unit=°C
